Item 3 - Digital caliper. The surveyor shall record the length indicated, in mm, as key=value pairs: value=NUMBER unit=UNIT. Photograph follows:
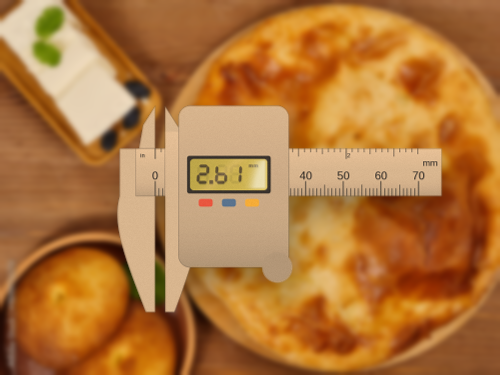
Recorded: value=2.61 unit=mm
